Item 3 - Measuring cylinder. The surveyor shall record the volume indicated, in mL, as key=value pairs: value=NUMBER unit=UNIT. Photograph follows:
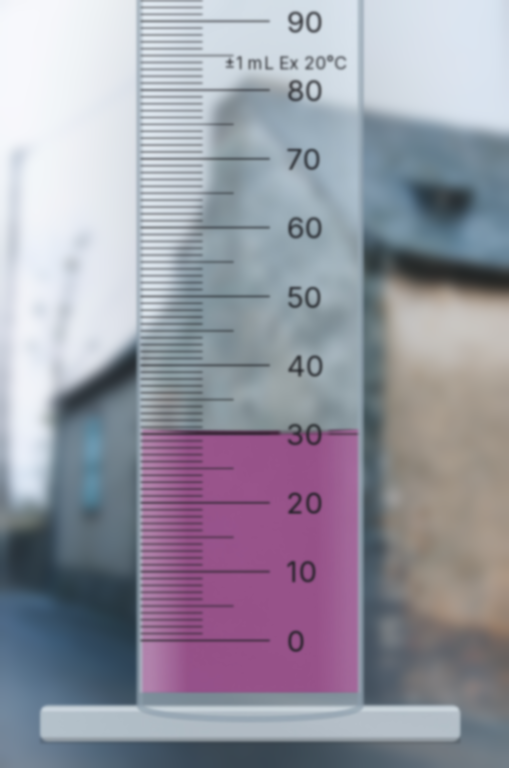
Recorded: value=30 unit=mL
